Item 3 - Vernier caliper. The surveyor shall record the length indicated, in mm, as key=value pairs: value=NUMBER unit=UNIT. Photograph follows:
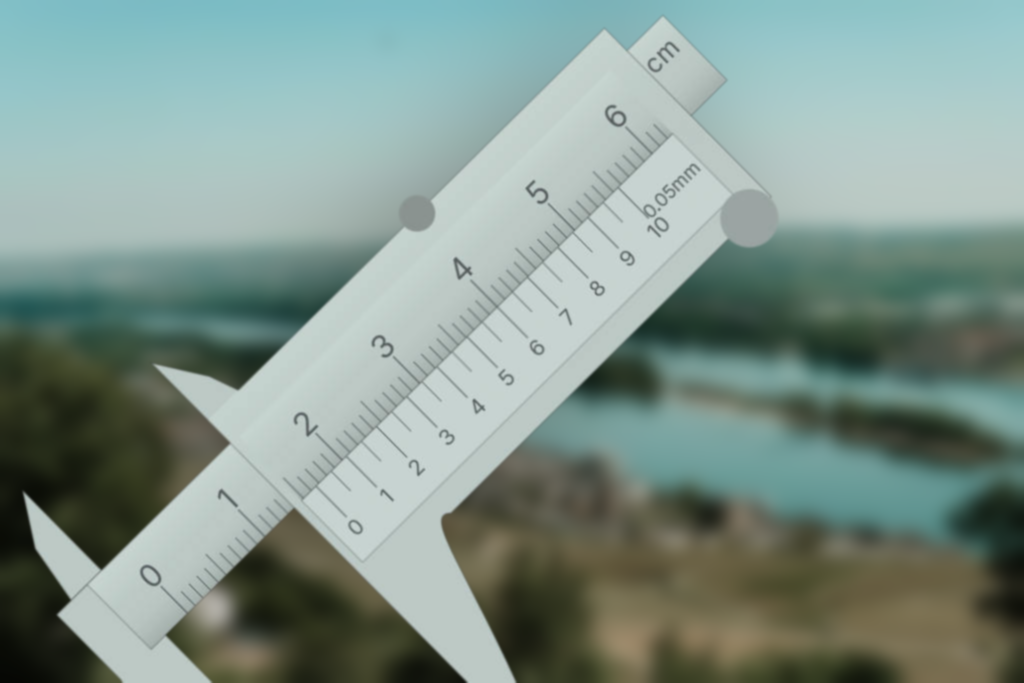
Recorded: value=16.6 unit=mm
